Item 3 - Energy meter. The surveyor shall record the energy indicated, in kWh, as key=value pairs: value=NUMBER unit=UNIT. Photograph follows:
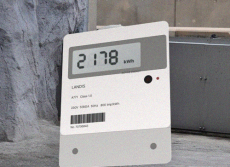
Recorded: value=2178 unit=kWh
